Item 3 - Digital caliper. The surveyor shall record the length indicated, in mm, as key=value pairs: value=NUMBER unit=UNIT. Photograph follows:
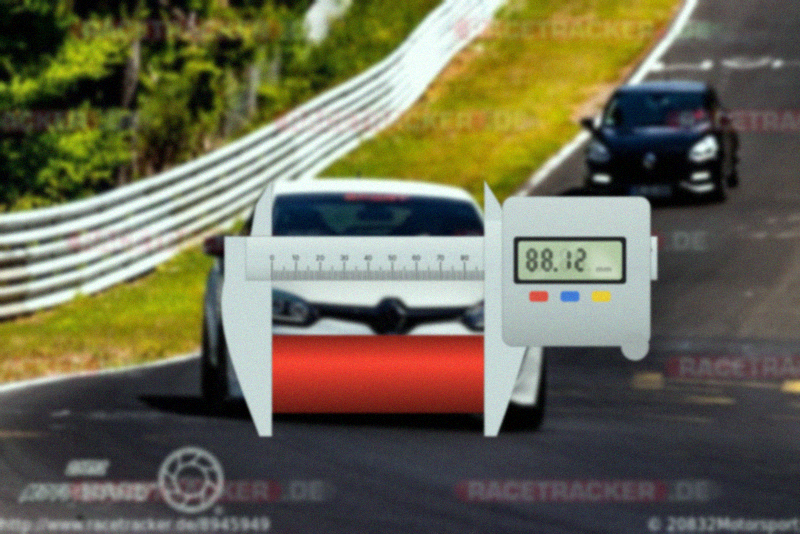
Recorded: value=88.12 unit=mm
